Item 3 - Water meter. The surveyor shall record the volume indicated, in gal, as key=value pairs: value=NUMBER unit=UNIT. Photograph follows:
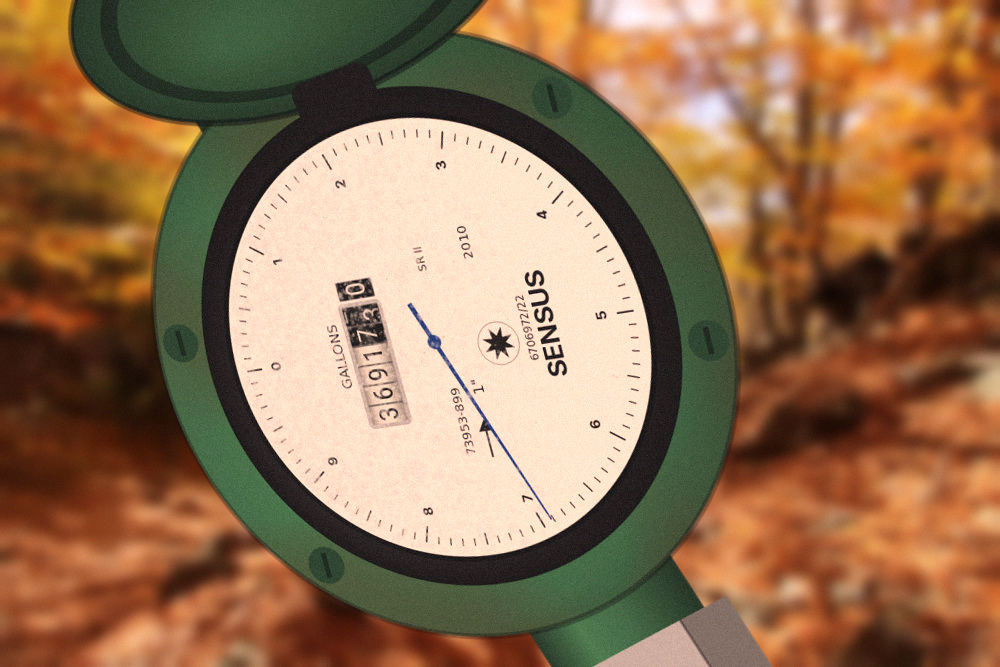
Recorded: value=3691726.9 unit=gal
